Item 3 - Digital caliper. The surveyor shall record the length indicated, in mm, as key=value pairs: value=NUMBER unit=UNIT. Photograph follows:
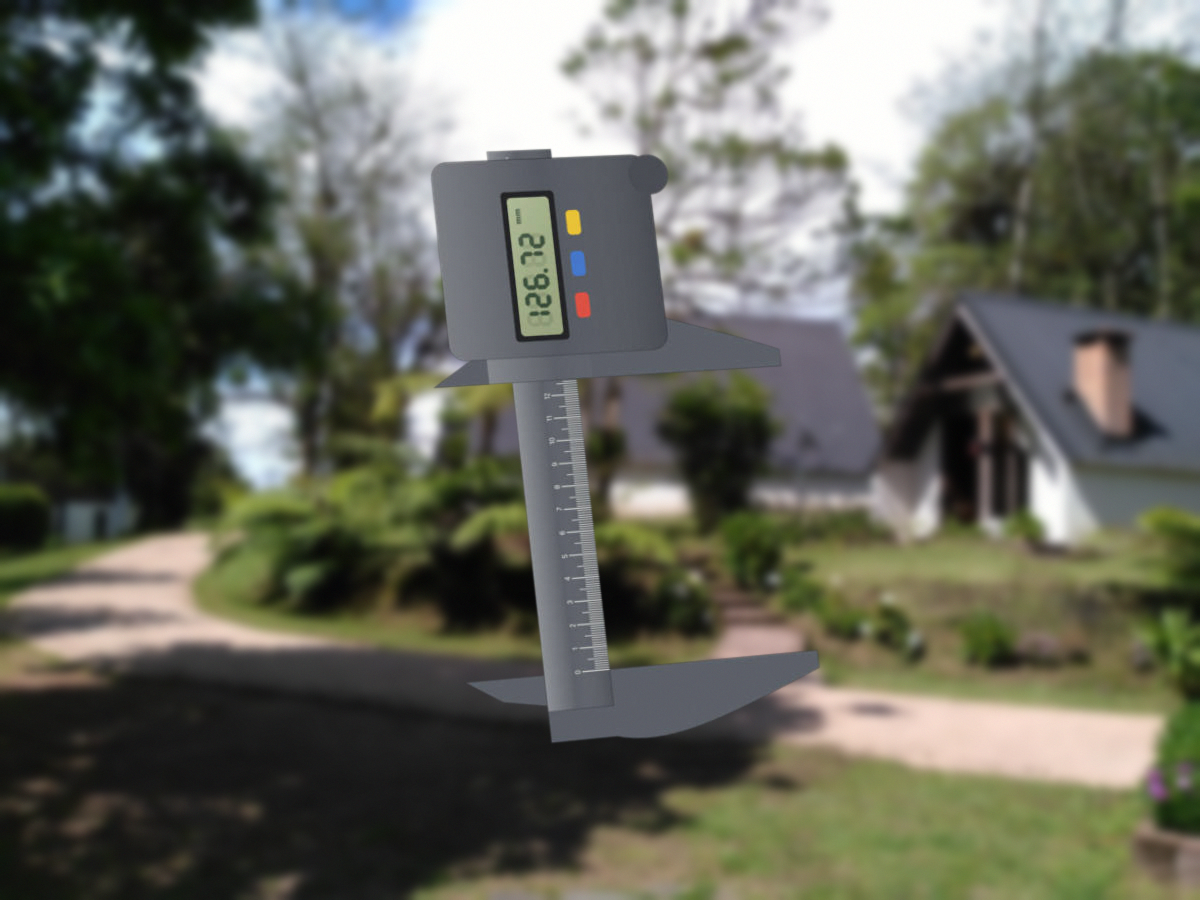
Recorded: value=126.72 unit=mm
